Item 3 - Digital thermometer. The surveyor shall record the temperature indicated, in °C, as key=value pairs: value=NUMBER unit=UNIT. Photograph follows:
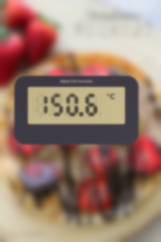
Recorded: value=150.6 unit=°C
